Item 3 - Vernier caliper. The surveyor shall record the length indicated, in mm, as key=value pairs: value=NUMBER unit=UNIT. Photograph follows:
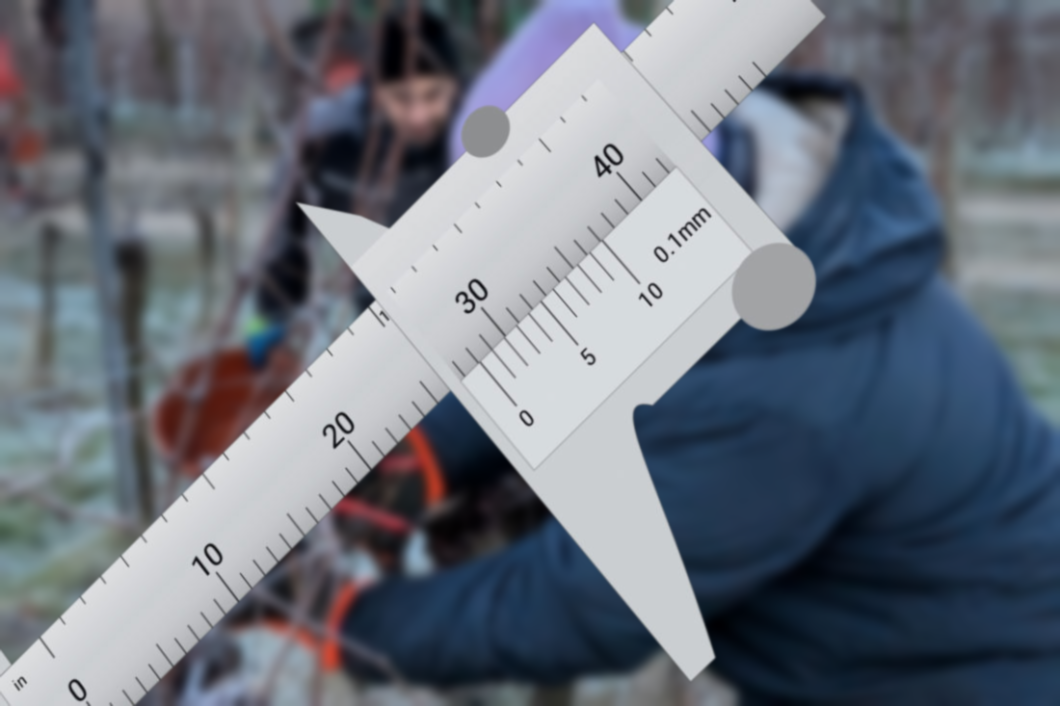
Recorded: value=28.1 unit=mm
